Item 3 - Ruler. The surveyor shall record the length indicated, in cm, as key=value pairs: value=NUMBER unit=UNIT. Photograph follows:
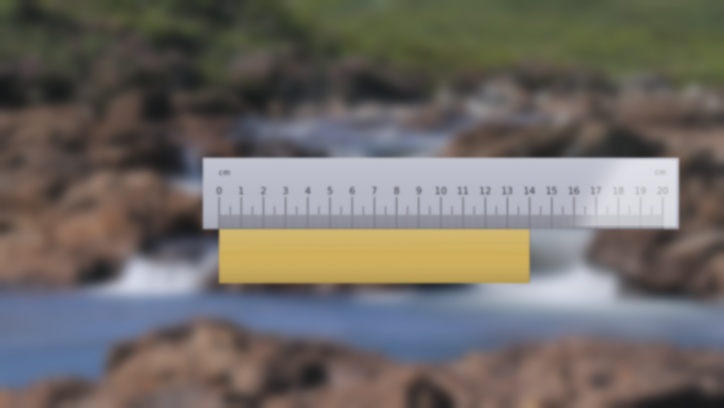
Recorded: value=14 unit=cm
